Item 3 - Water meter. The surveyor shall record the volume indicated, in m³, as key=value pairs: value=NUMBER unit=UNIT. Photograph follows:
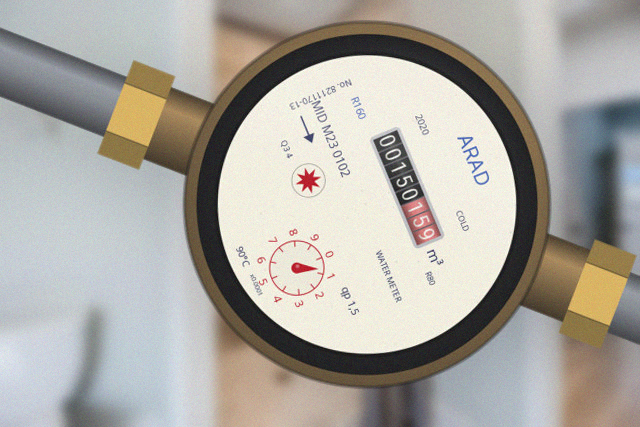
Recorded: value=150.1590 unit=m³
